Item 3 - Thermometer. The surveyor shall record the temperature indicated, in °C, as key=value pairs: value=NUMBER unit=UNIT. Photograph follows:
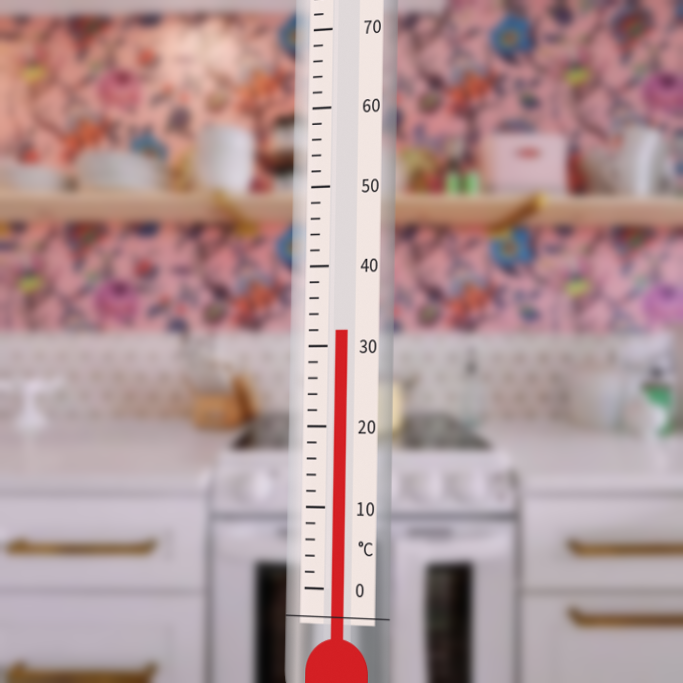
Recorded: value=32 unit=°C
